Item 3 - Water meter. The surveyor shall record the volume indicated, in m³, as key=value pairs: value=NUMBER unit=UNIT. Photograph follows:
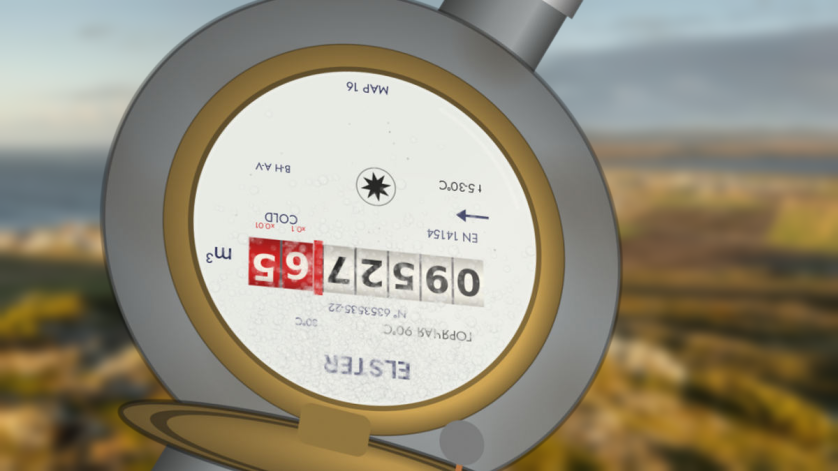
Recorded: value=9527.65 unit=m³
